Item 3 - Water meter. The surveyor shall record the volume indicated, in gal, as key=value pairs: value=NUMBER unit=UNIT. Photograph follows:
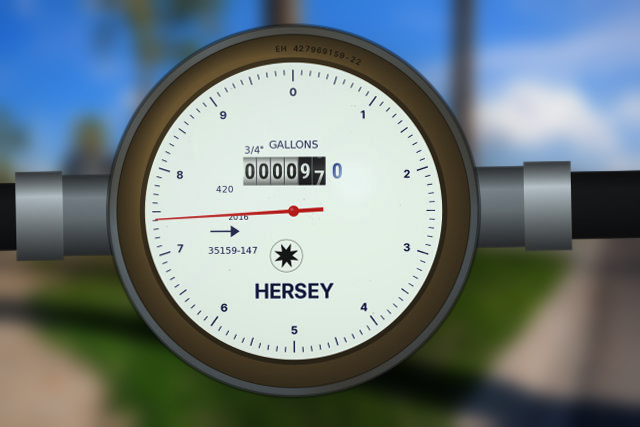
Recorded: value=967.4 unit=gal
